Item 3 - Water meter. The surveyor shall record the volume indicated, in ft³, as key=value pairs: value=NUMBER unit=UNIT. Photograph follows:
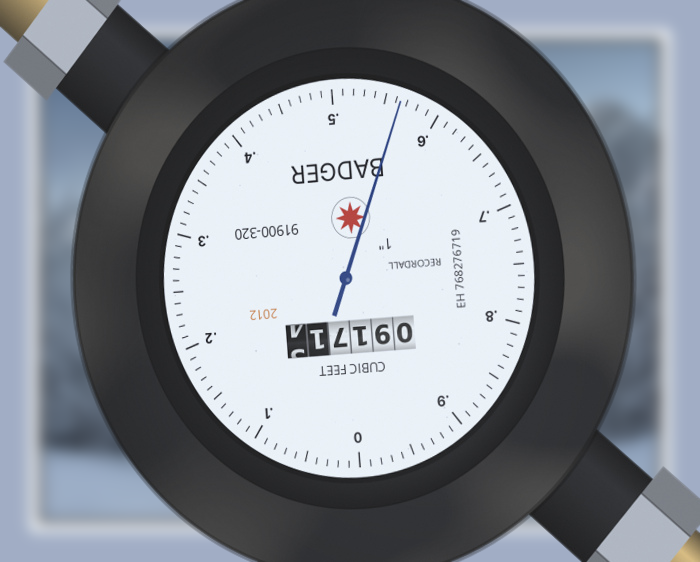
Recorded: value=91713.56 unit=ft³
